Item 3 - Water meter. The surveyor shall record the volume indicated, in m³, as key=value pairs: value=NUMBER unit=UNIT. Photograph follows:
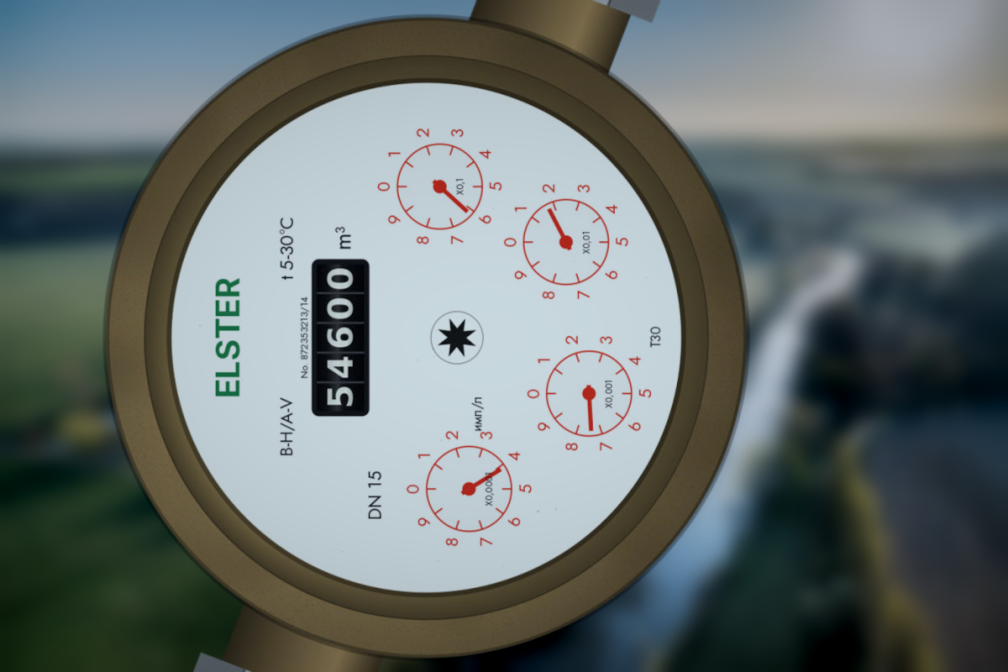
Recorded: value=54600.6174 unit=m³
